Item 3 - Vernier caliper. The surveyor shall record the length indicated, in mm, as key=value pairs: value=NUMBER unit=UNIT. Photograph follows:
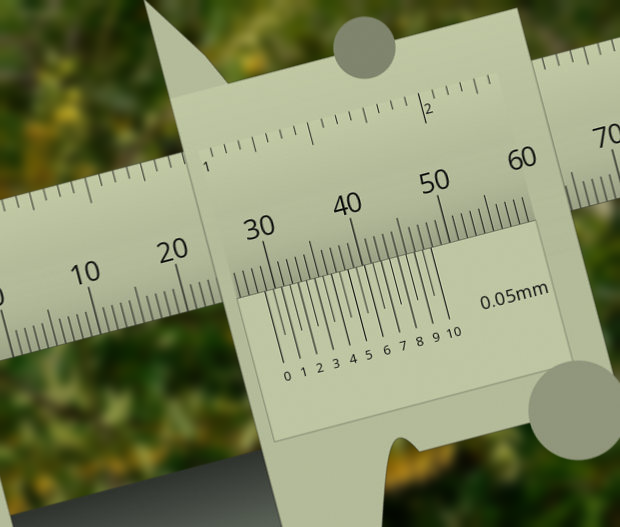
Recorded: value=28.8 unit=mm
